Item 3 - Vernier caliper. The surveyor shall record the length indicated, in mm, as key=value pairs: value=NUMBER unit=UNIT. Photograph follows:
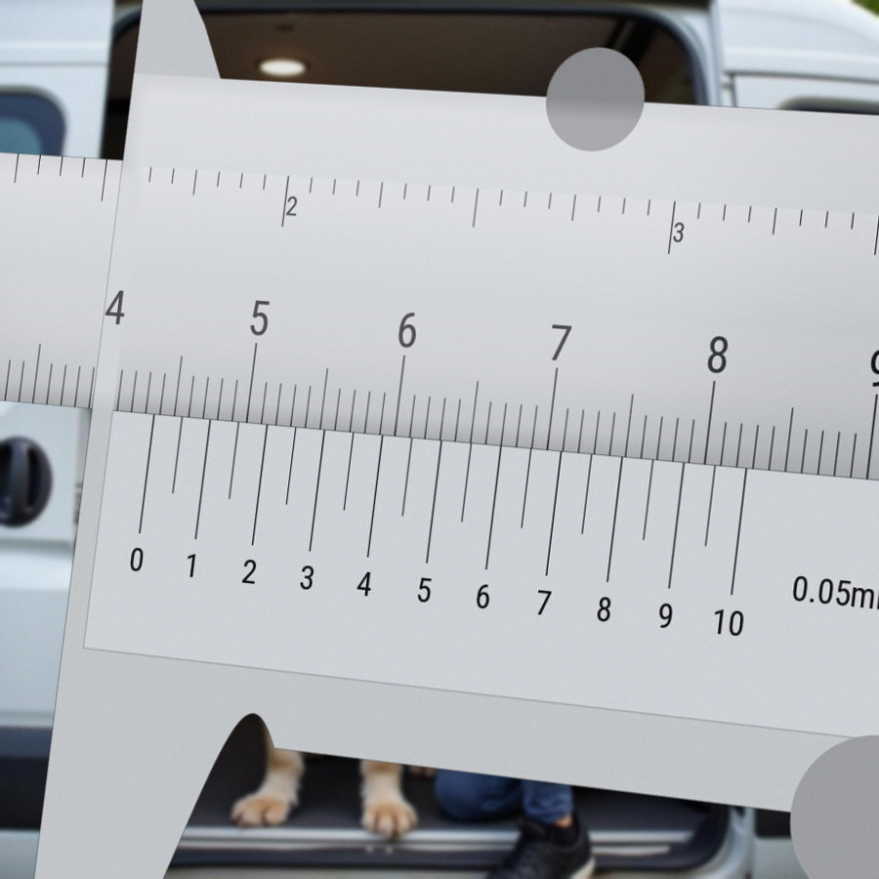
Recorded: value=43.6 unit=mm
